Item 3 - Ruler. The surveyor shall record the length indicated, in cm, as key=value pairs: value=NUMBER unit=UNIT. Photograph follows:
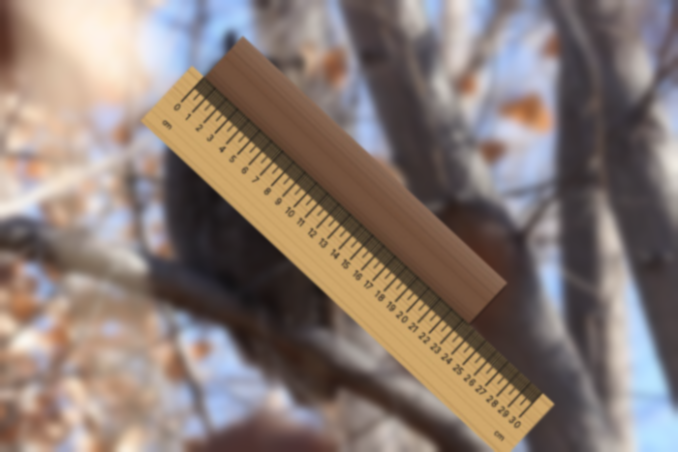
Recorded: value=23.5 unit=cm
